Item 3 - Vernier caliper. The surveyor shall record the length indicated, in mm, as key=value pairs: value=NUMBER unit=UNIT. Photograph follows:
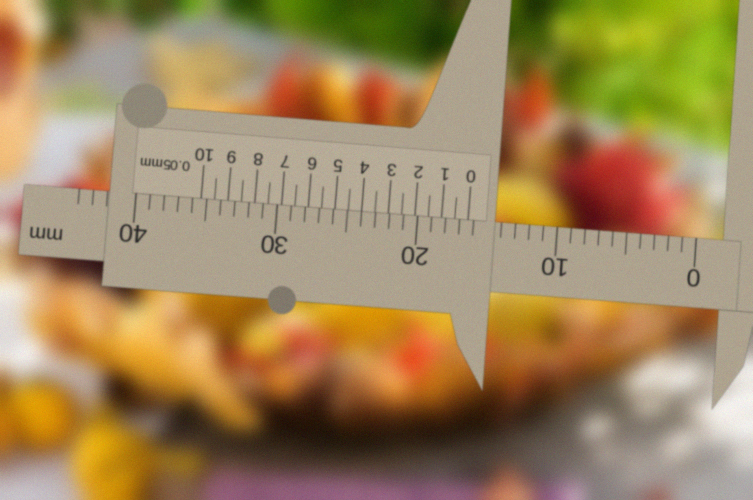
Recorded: value=16.4 unit=mm
